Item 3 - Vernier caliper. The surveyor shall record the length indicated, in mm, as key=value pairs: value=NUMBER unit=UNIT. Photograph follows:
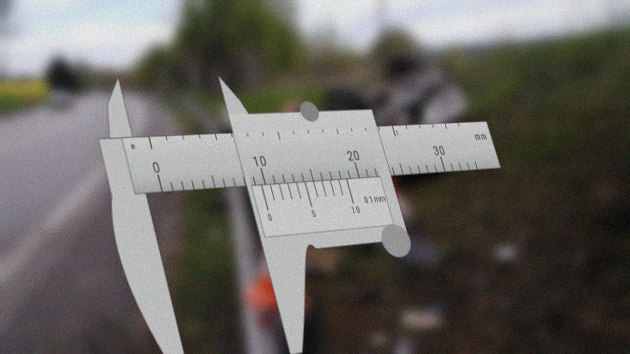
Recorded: value=9.6 unit=mm
